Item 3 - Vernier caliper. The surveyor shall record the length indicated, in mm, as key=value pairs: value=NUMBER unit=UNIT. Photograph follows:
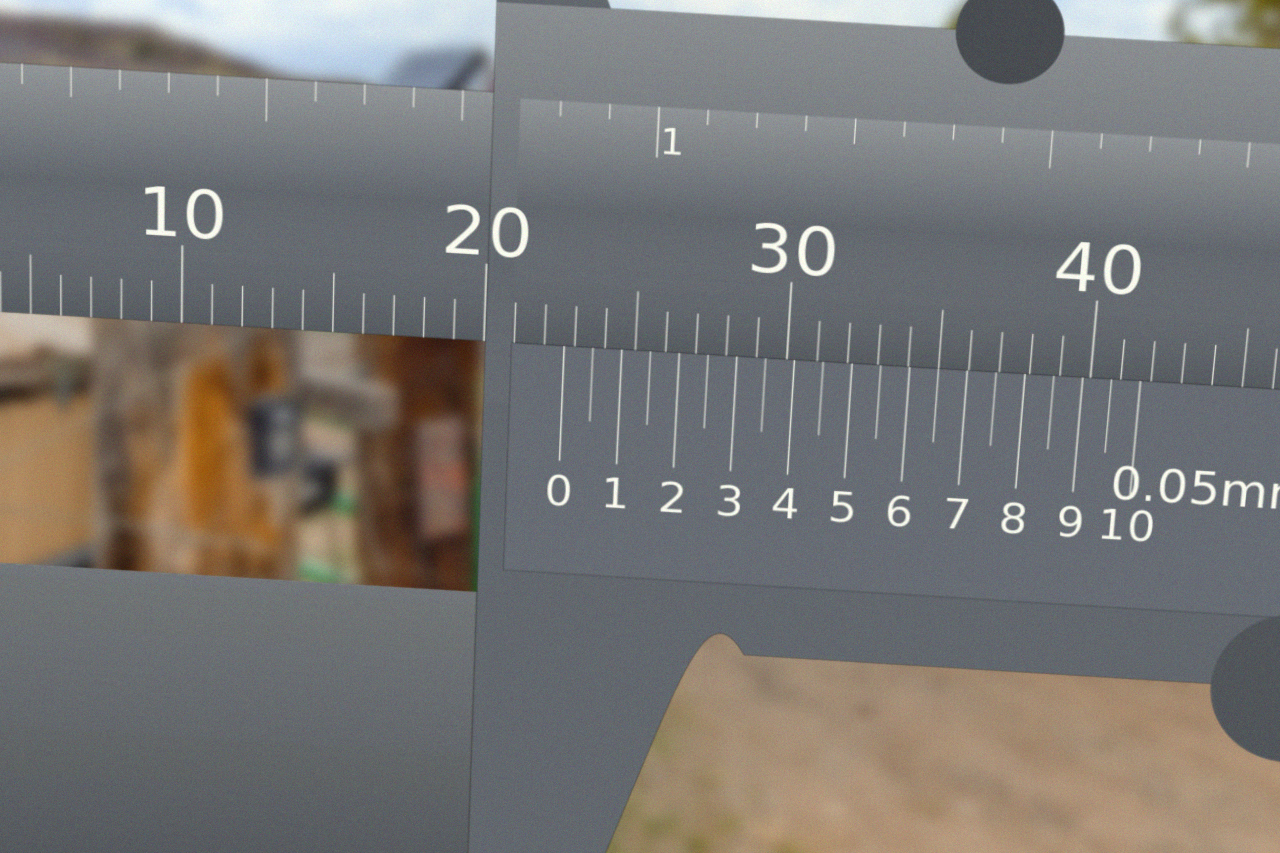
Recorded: value=22.65 unit=mm
